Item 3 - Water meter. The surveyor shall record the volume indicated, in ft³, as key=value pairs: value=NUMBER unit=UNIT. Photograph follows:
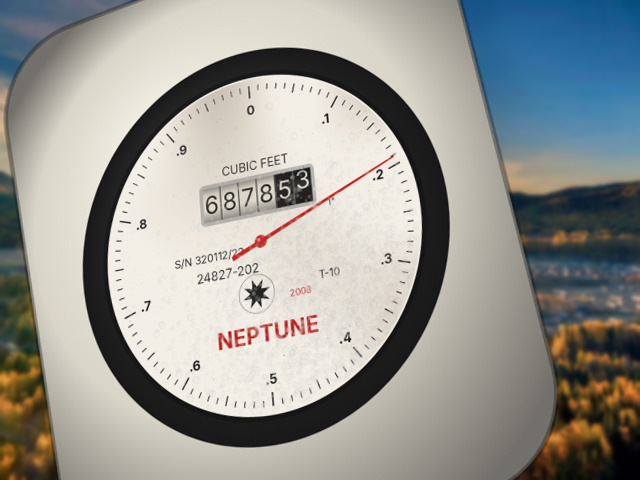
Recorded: value=687853.19 unit=ft³
